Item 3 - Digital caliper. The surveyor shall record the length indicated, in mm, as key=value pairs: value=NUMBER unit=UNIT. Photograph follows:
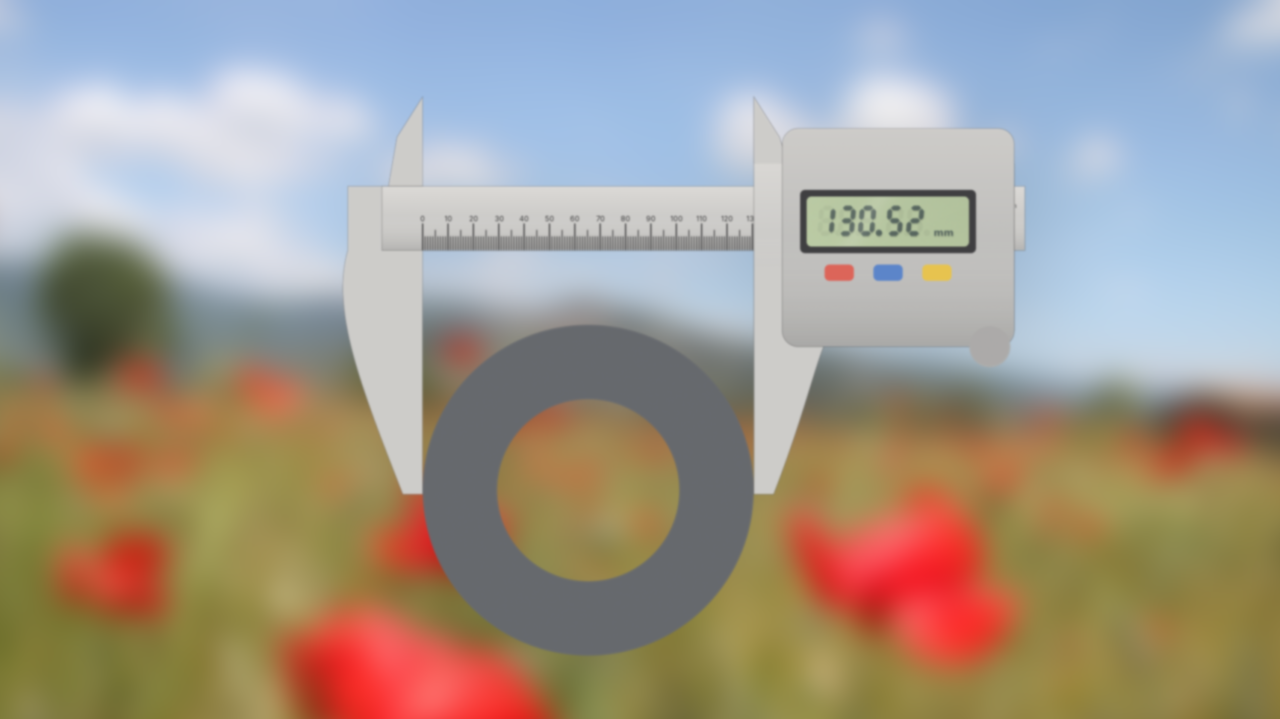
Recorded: value=130.52 unit=mm
